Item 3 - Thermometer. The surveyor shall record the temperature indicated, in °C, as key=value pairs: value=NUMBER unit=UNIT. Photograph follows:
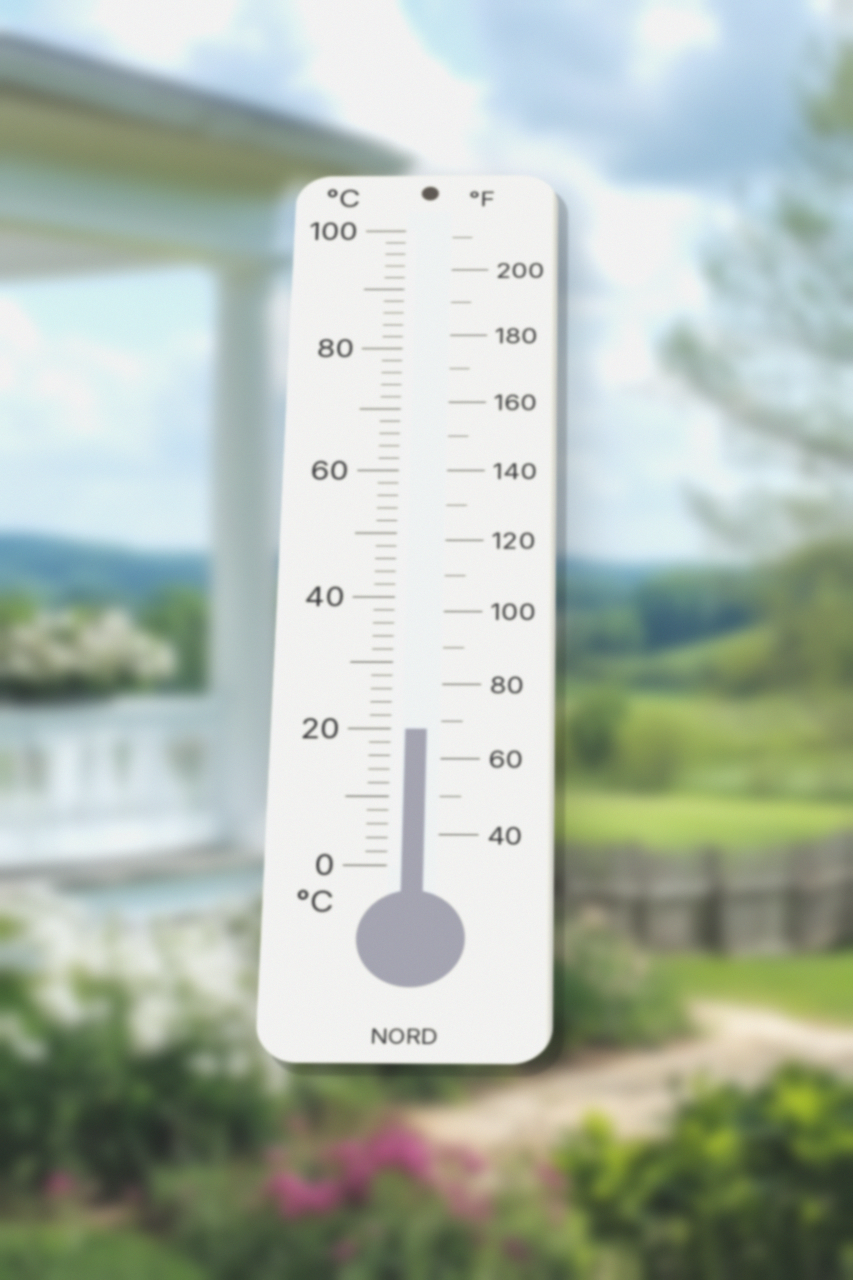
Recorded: value=20 unit=°C
